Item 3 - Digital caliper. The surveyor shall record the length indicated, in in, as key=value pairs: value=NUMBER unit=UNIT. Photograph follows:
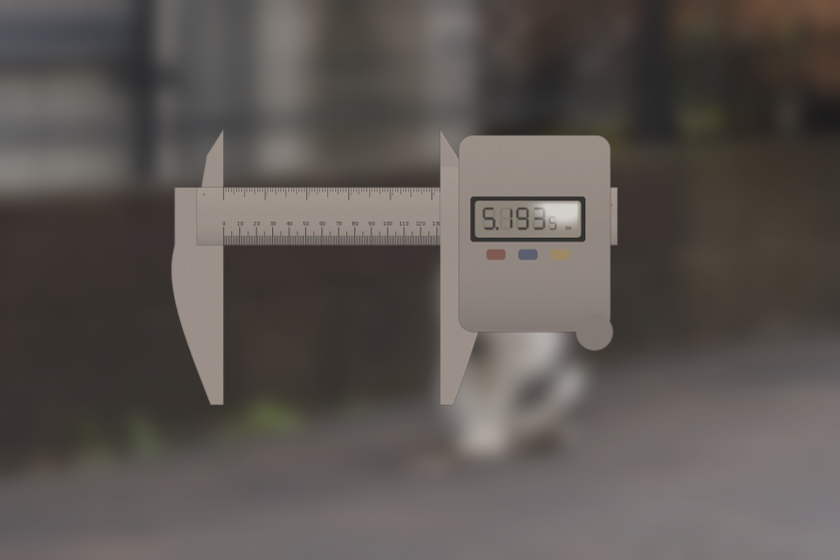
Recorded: value=5.1935 unit=in
